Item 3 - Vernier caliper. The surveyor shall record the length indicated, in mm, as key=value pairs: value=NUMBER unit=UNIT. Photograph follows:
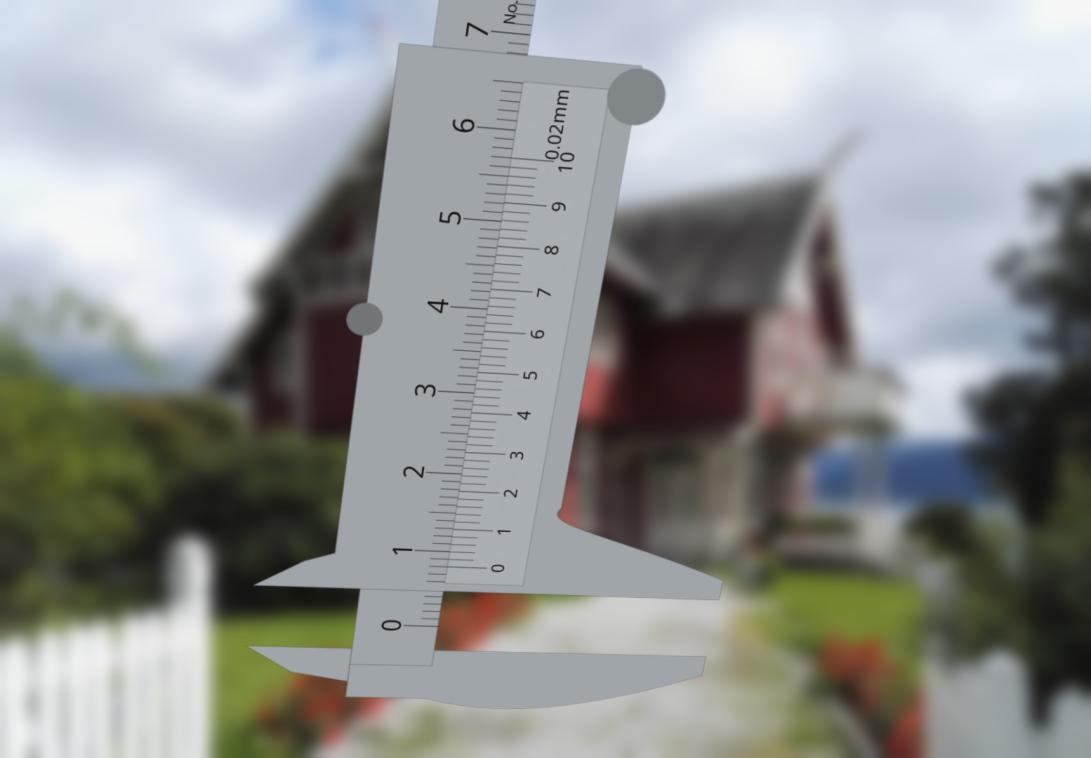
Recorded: value=8.0 unit=mm
